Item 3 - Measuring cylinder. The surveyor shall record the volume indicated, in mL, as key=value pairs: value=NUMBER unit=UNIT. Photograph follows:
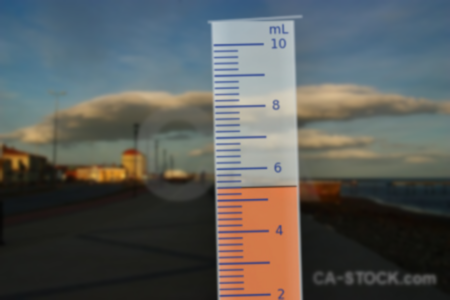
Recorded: value=5.4 unit=mL
